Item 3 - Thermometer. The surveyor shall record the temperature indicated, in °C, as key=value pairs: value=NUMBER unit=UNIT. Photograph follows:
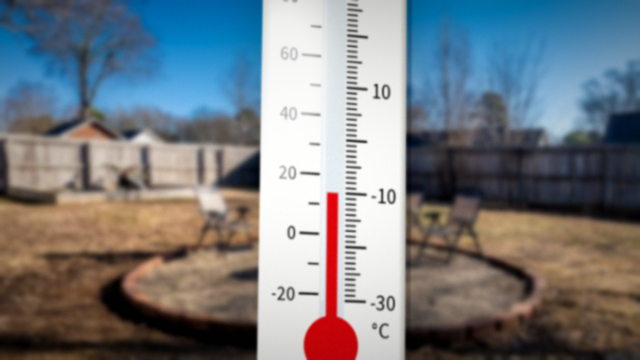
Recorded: value=-10 unit=°C
